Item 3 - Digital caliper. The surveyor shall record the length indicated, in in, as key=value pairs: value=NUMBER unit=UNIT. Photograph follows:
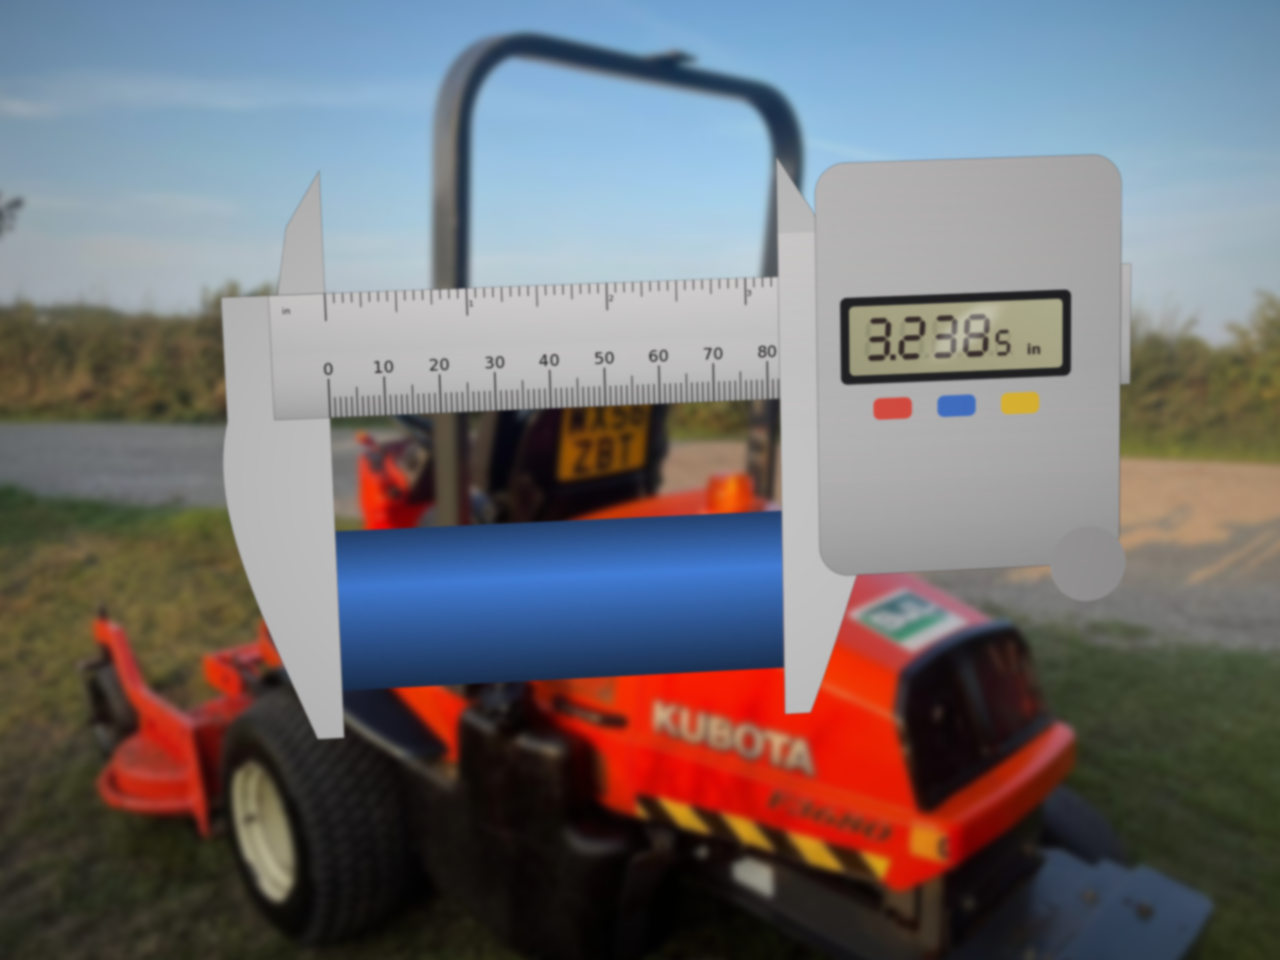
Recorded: value=3.2385 unit=in
